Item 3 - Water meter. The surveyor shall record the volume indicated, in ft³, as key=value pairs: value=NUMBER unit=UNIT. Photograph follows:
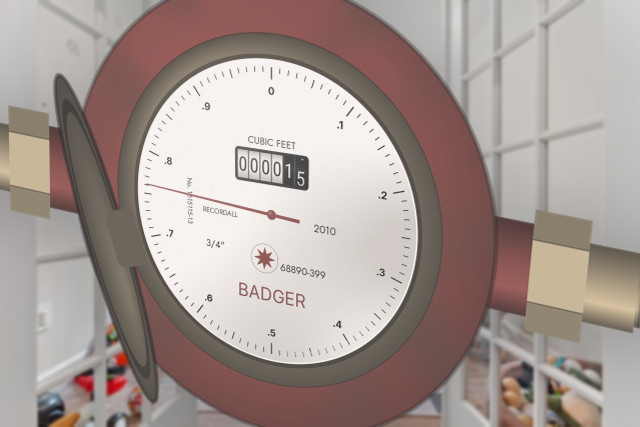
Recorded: value=14.76 unit=ft³
